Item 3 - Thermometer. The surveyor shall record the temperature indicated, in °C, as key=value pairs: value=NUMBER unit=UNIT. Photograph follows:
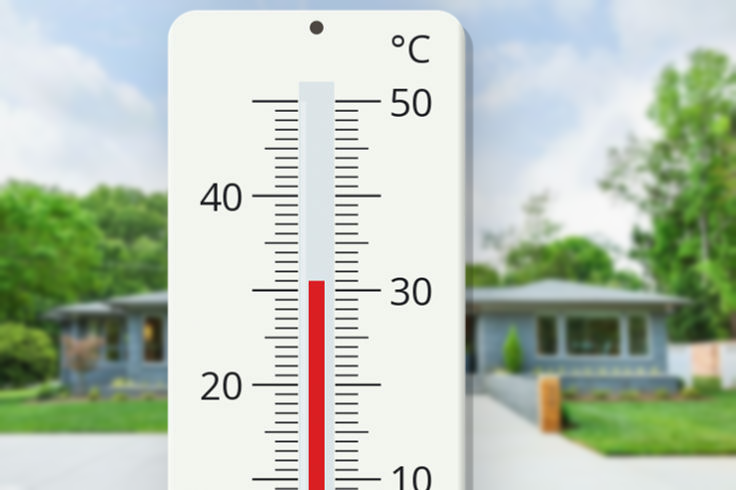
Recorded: value=31 unit=°C
